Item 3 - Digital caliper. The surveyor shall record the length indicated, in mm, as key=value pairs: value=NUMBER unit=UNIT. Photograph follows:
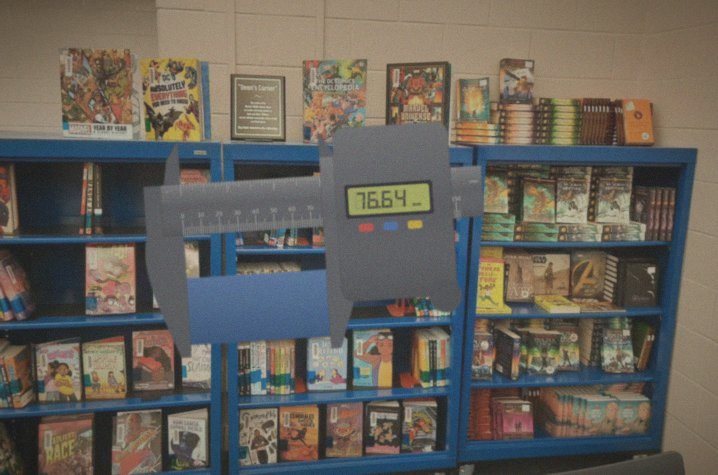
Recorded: value=76.64 unit=mm
